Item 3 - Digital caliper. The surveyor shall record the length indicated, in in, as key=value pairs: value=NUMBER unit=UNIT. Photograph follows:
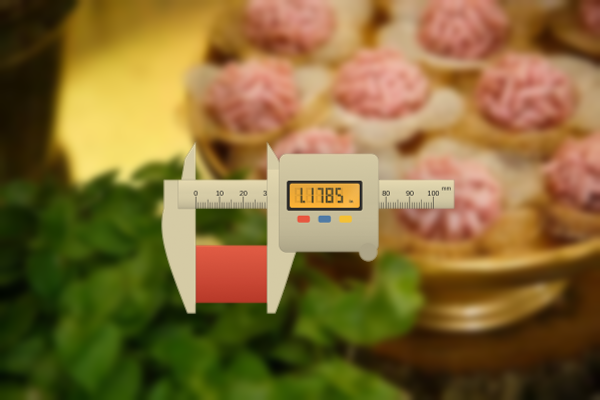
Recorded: value=1.1785 unit=in
